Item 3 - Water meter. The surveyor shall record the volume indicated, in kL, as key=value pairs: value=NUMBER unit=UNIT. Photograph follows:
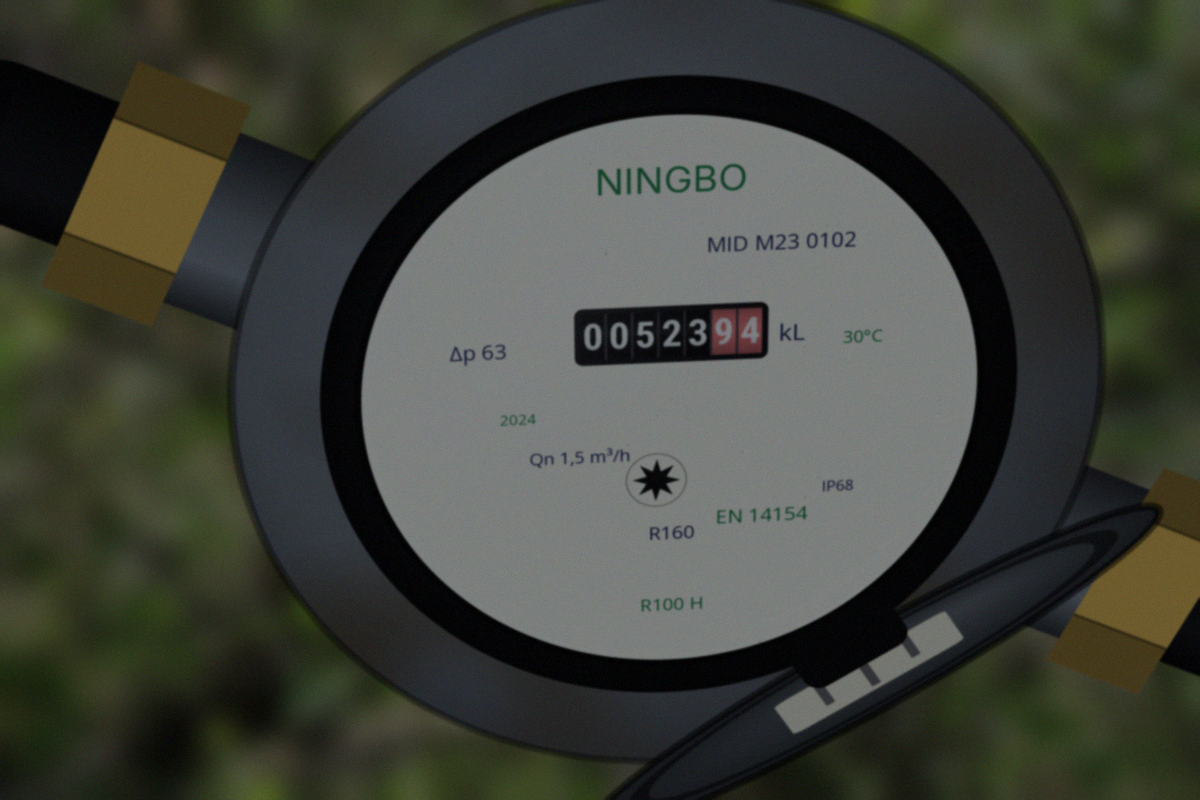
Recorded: value=523.94 unit=kL
